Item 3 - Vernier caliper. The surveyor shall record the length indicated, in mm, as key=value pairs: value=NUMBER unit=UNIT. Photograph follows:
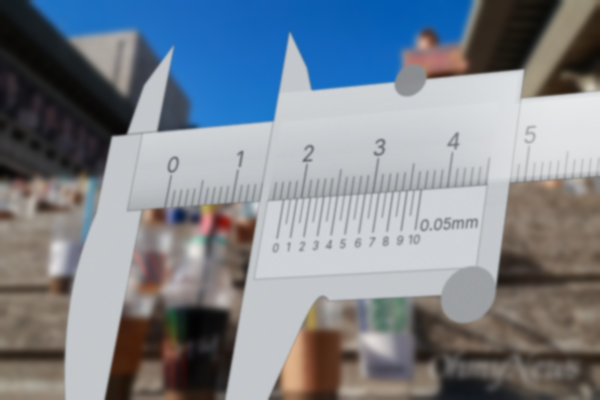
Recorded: value=17.5 unit=mm
